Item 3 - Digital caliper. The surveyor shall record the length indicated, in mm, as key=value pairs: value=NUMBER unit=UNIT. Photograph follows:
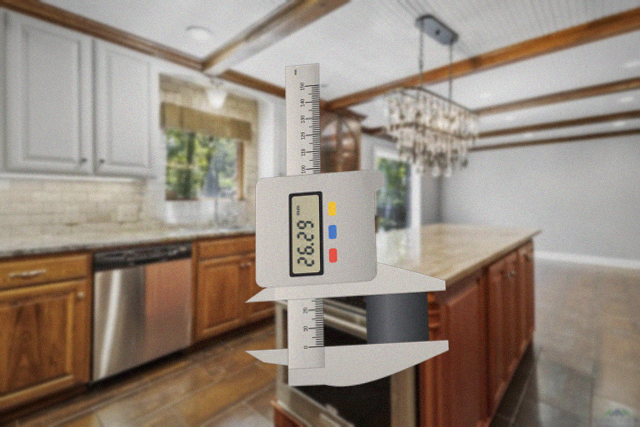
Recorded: value=26.29 unit=mm
